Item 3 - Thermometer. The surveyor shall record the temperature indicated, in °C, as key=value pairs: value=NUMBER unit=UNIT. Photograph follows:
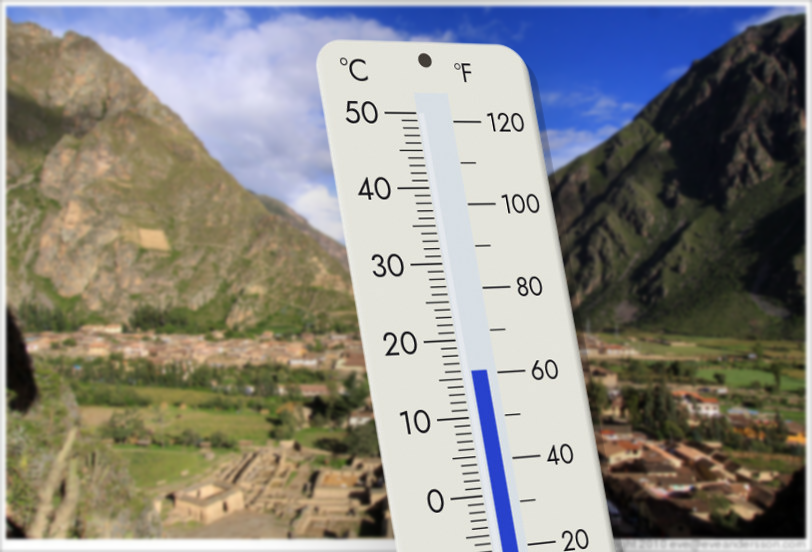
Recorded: value=16 unit=°C
